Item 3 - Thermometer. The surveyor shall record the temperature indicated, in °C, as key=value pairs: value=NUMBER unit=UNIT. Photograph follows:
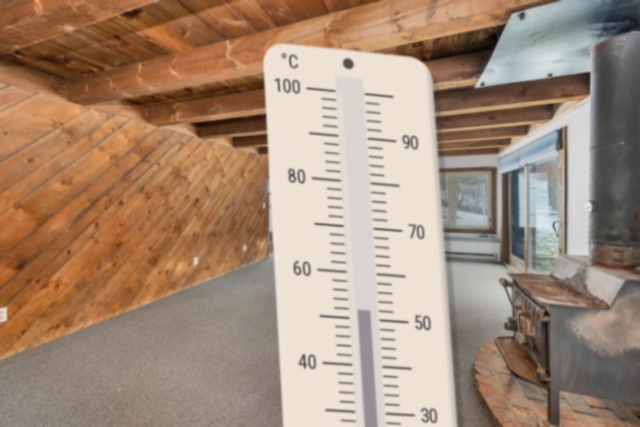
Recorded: value=52 unit=°C
